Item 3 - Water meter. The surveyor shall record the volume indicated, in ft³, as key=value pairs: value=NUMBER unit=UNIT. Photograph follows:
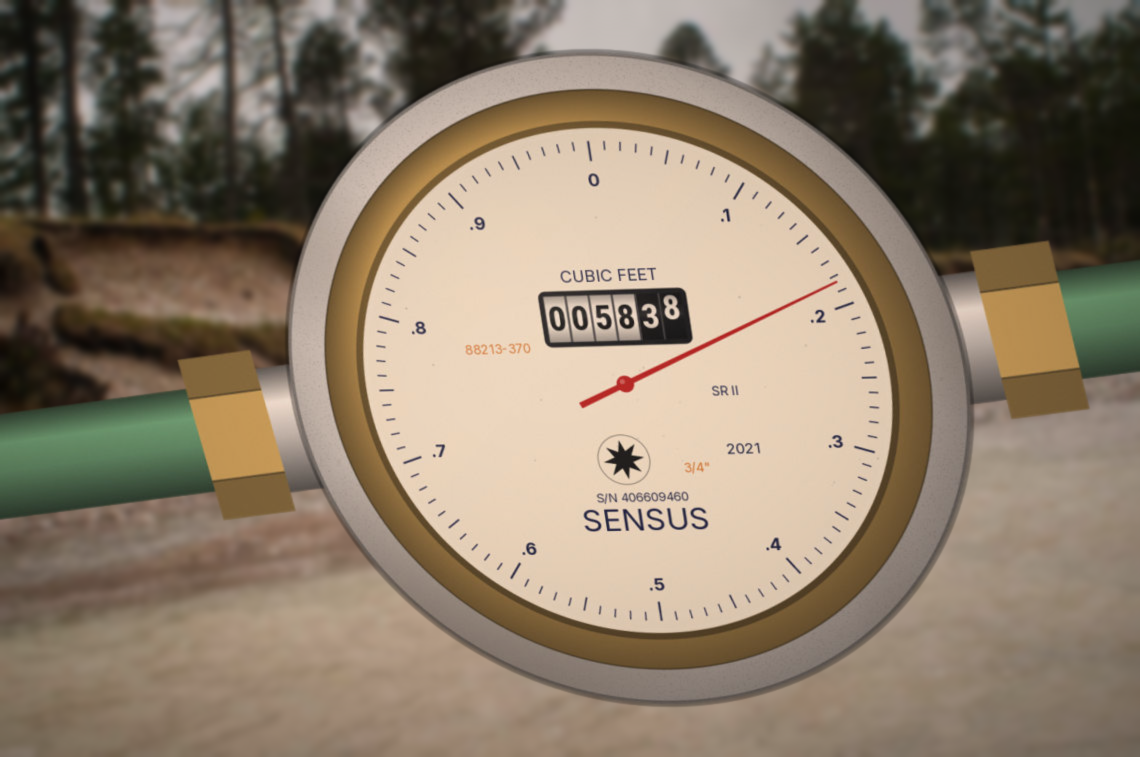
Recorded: value=5838.18 unit=ft³
